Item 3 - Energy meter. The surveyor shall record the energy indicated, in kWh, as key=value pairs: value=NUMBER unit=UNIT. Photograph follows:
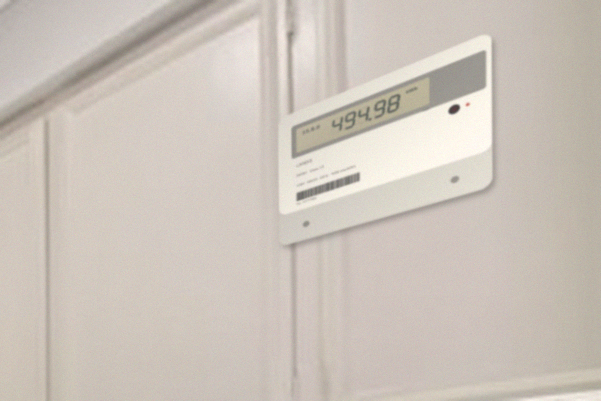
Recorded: value=494.98 unit=kWh
